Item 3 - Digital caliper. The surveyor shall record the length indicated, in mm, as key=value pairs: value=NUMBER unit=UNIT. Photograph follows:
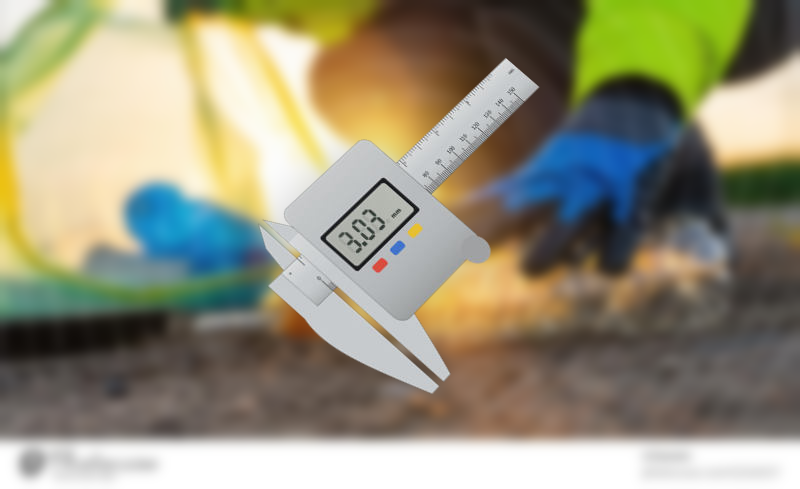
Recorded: value=3.03 unit=mm
